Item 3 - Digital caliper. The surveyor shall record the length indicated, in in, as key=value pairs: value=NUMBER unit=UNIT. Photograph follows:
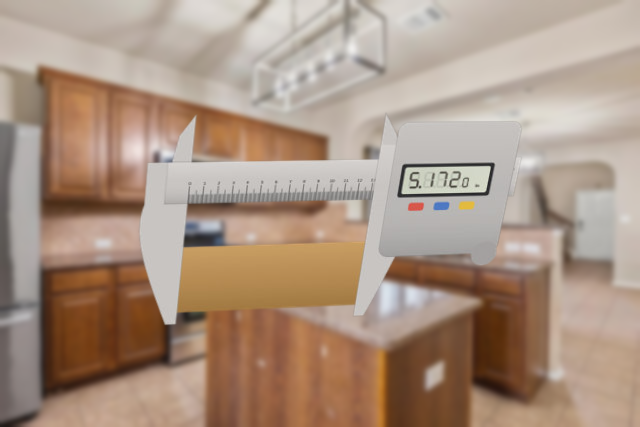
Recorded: value=5.1720 unit=in
